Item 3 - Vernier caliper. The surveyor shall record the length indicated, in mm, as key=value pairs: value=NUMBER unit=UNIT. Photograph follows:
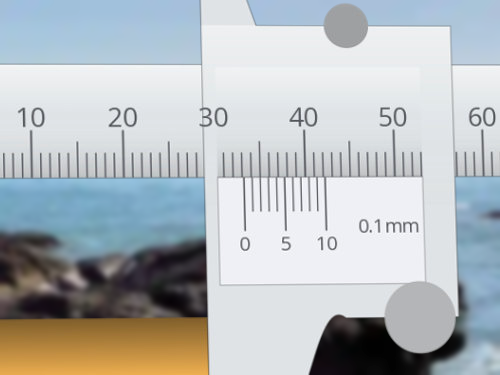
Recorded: value=33.2 unit=mm
